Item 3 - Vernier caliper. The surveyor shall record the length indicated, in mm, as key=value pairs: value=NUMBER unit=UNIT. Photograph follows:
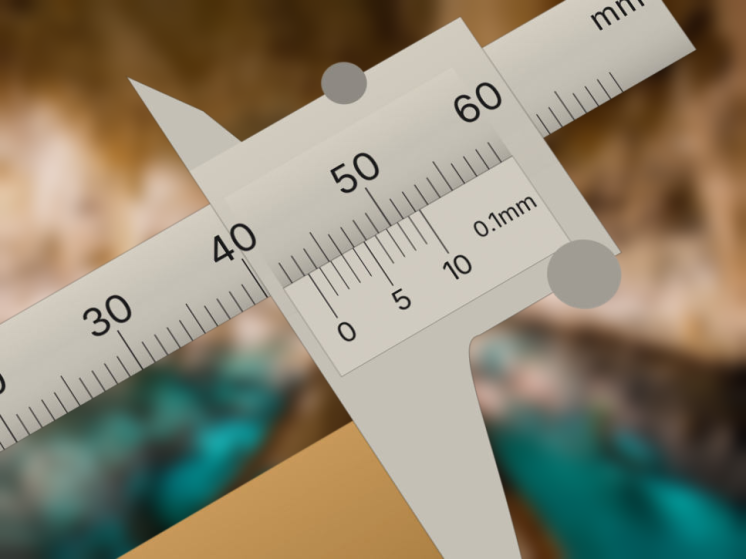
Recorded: value=43.3 unit=mm
